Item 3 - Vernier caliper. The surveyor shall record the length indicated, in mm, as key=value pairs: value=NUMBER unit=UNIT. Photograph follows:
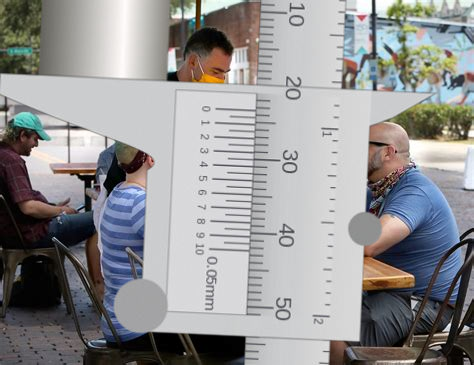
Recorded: value=23.4 unit=mm
